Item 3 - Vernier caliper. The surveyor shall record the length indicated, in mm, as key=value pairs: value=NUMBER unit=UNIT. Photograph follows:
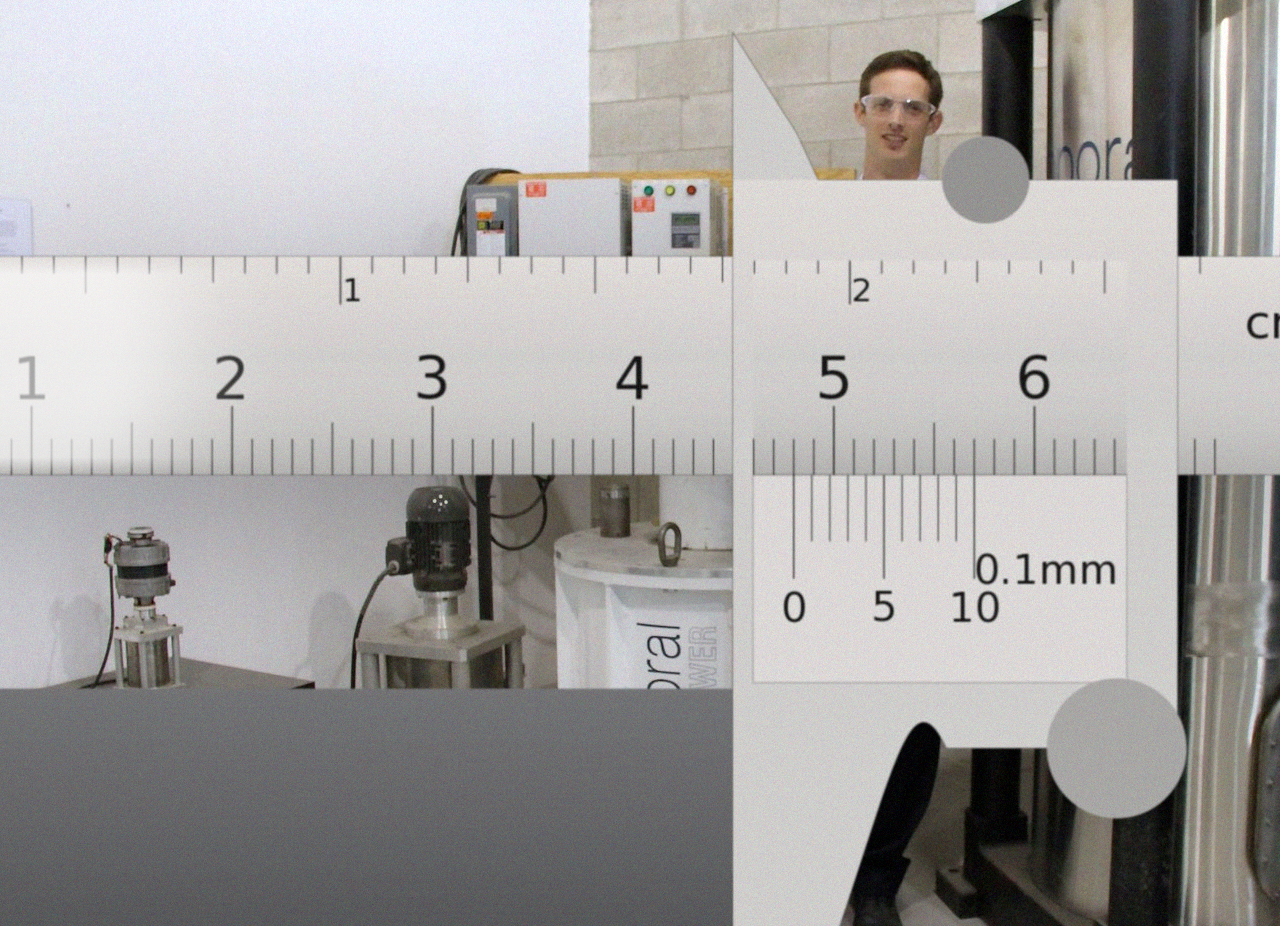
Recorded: value=48.0 unit=mm
